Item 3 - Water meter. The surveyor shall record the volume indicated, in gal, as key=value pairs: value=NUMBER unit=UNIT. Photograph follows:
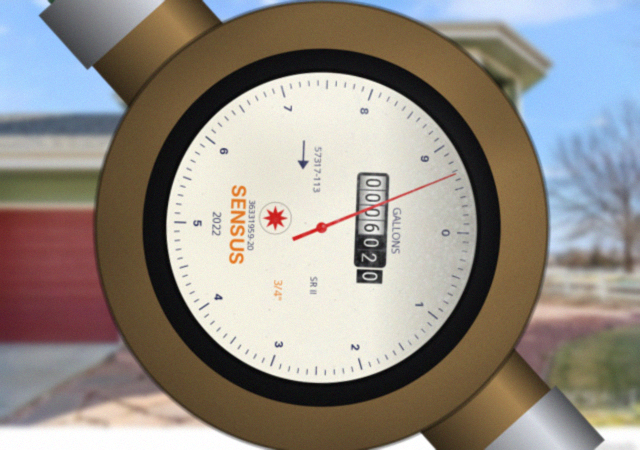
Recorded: value=6019.3 unit=gal
